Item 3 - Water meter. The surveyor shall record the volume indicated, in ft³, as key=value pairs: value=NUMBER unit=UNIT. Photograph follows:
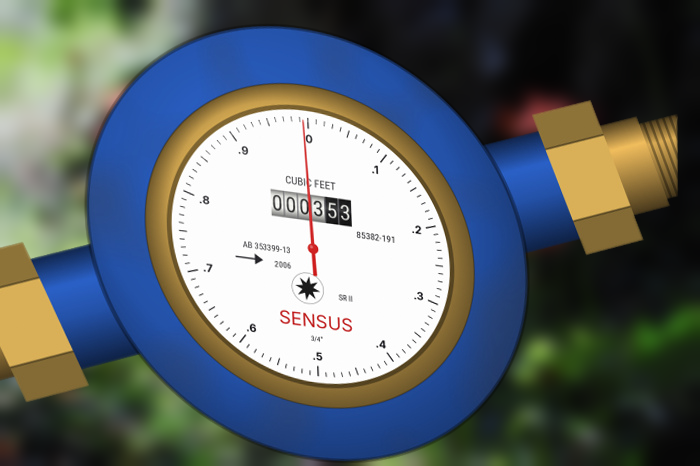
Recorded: value=352.99 unit=ft³
